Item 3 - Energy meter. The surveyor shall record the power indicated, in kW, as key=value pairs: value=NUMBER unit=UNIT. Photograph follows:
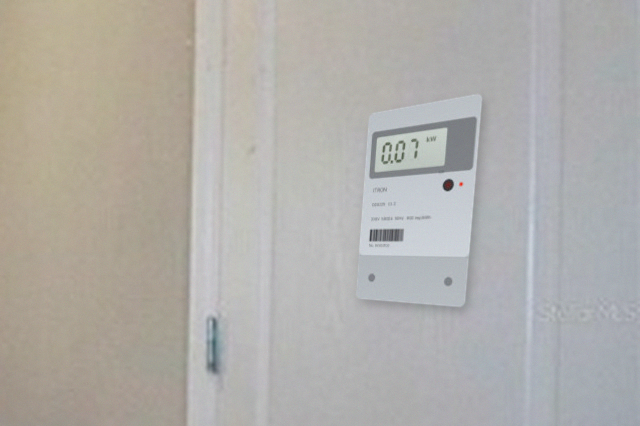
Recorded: value=0.07 unit=kW
